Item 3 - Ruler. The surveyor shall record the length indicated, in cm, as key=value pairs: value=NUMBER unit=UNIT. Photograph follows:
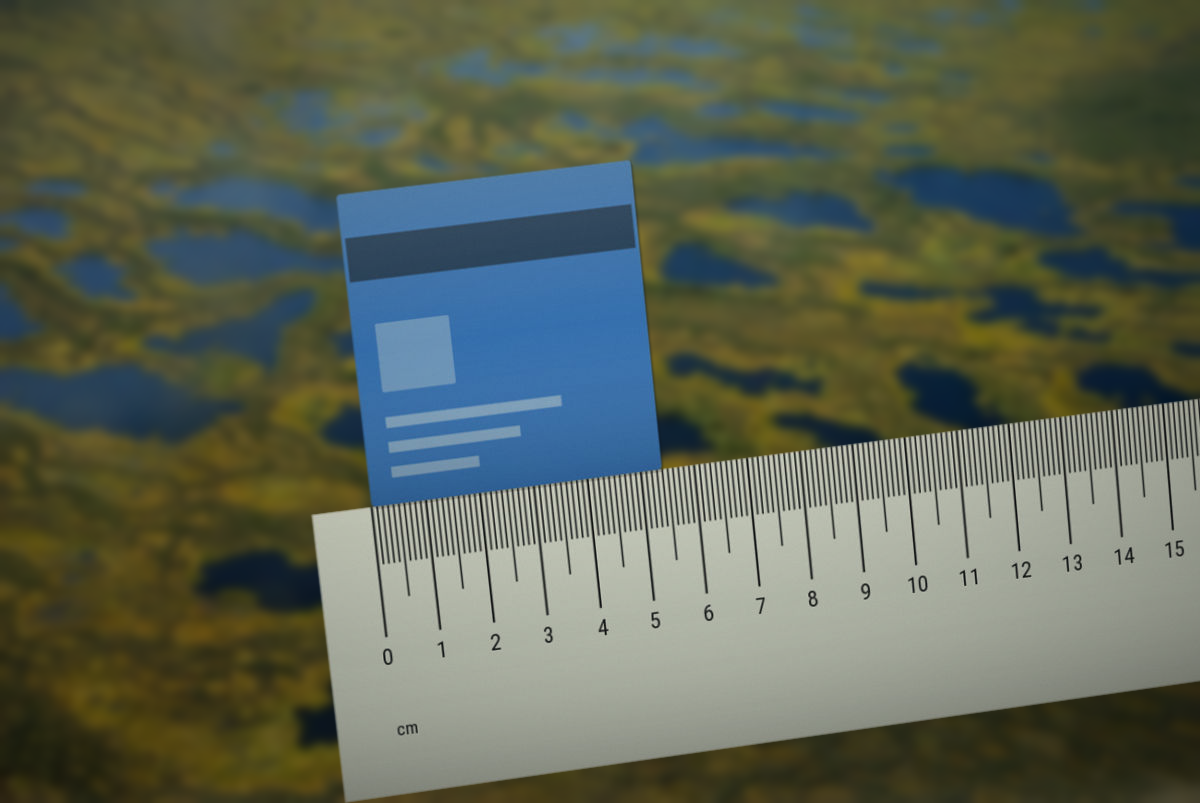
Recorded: value=5.4 unit=cm
